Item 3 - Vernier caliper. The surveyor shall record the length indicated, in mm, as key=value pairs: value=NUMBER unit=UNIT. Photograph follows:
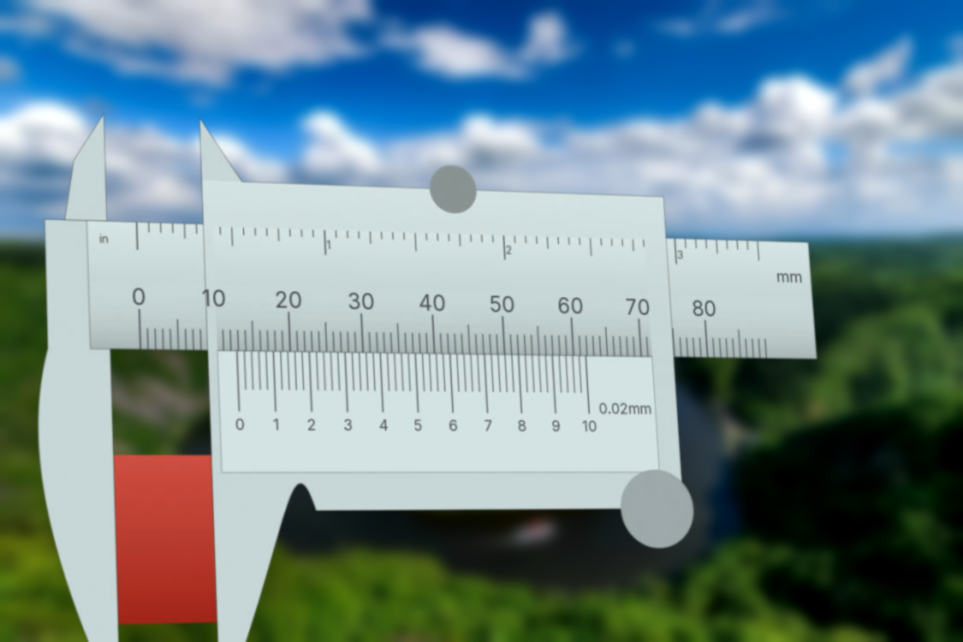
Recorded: value=12.8 unit=mm
